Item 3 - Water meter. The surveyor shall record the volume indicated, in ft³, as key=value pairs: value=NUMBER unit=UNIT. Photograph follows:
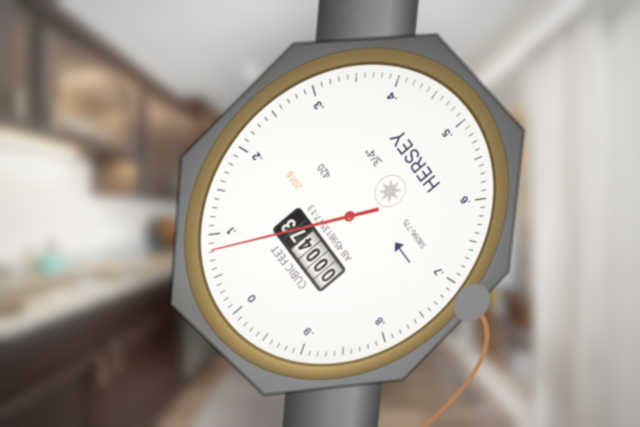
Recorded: value=473.08 unit=ft³
